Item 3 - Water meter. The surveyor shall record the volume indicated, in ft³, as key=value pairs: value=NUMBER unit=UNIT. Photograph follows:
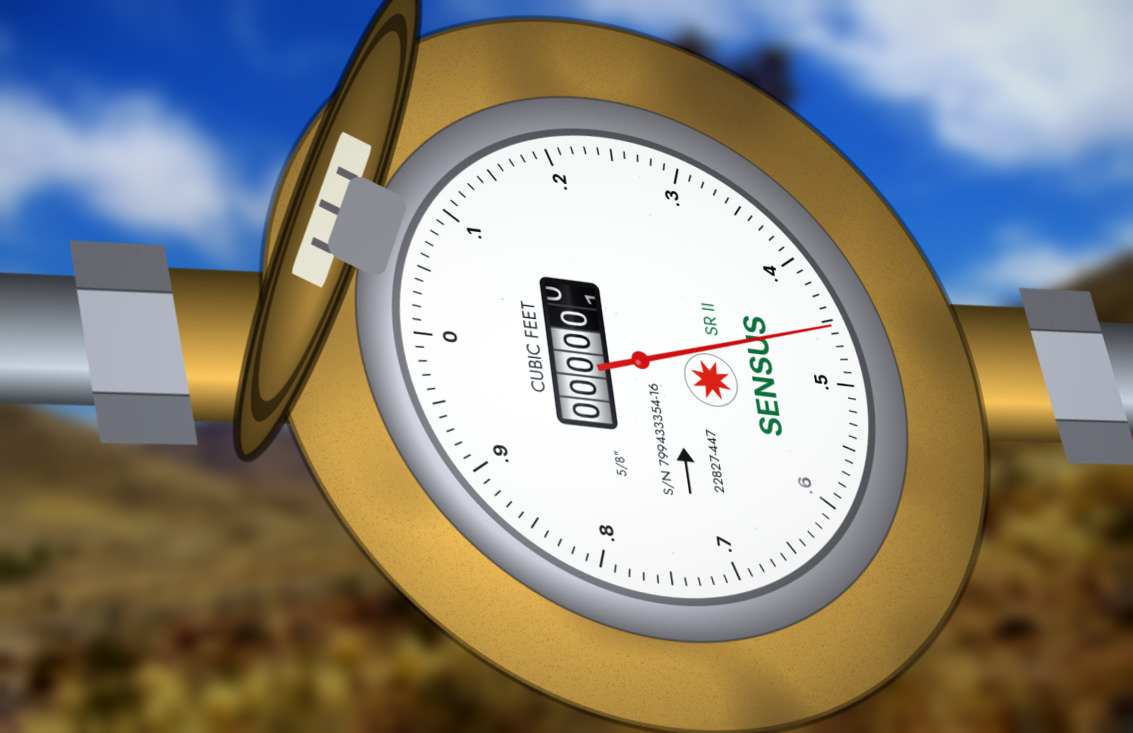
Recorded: value=0.45 unit=ft³
